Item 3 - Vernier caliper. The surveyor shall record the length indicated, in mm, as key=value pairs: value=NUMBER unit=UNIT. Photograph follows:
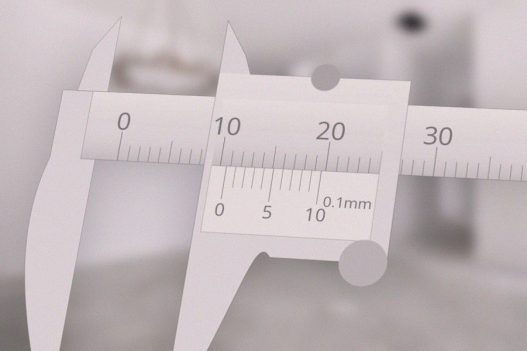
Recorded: value=10.6 unit=mm
